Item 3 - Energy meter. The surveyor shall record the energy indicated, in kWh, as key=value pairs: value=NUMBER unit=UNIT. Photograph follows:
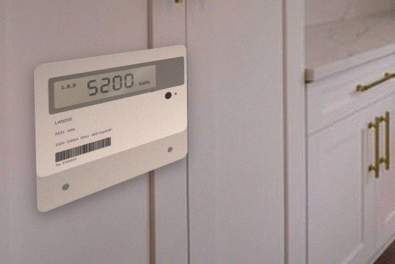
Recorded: value=5200 unit=kWh
